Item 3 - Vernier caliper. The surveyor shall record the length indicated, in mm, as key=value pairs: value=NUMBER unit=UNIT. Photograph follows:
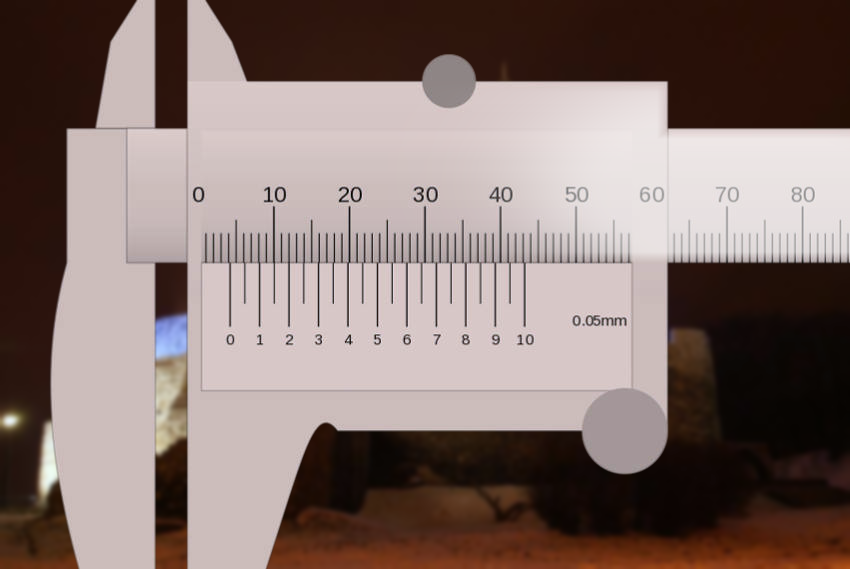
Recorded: value=4.2 unit=mm
